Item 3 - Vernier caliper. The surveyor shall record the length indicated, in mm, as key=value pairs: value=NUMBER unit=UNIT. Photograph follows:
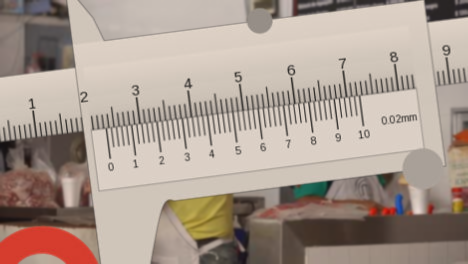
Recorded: value=23.5 unit=mm
